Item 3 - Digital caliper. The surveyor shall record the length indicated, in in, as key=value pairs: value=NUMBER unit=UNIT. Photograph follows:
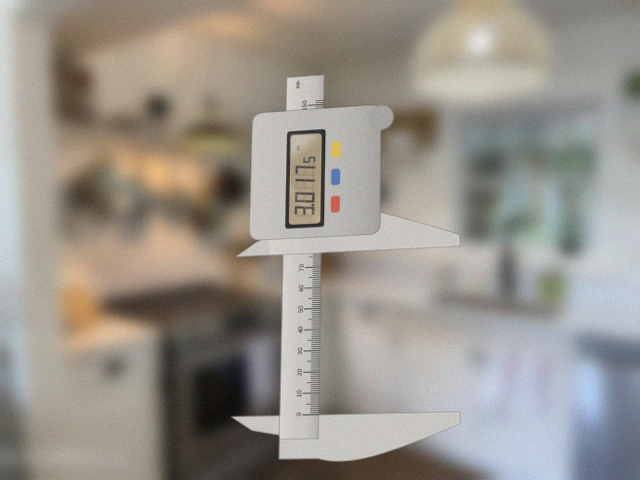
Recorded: value=3.0175 unit=in
